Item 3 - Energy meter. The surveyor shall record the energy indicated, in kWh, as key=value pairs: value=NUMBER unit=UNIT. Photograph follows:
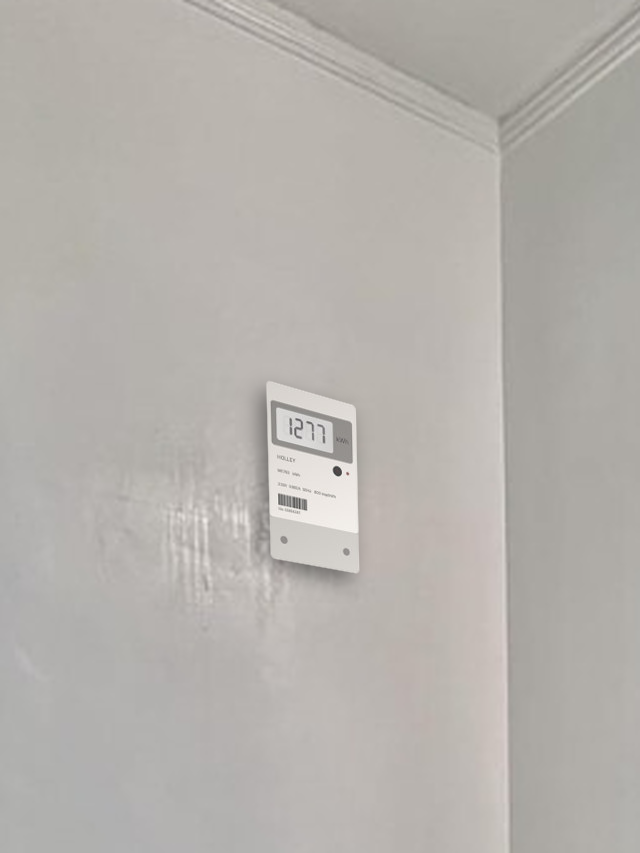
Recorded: value=1277 unit=kWh
